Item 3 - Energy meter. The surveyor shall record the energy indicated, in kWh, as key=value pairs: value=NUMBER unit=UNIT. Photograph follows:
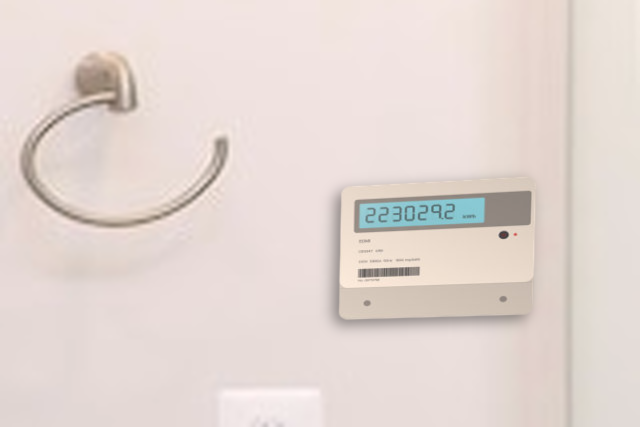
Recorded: value=223029.2 unit=kWh
